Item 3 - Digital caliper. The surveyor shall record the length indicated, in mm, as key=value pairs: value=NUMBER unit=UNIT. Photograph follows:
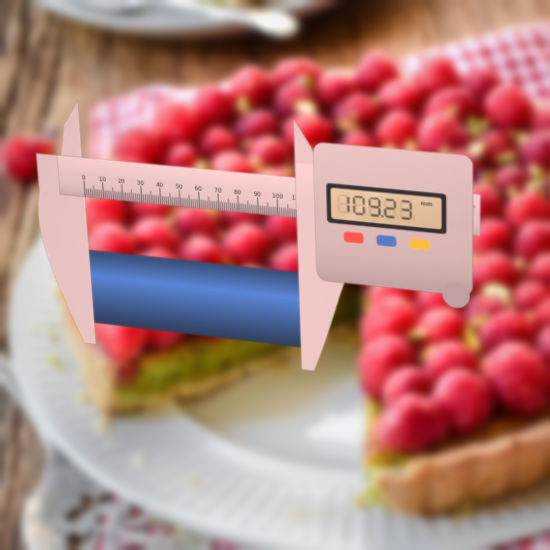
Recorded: value=109.23 unit=mm
